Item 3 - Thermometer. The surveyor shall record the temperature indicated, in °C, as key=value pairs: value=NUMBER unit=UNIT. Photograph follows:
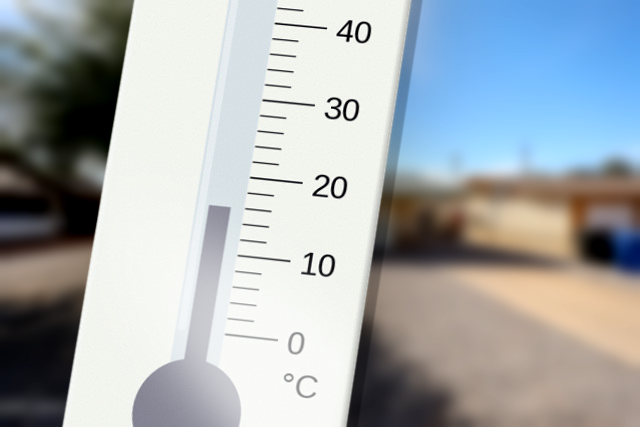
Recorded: value=16 unit=°C
